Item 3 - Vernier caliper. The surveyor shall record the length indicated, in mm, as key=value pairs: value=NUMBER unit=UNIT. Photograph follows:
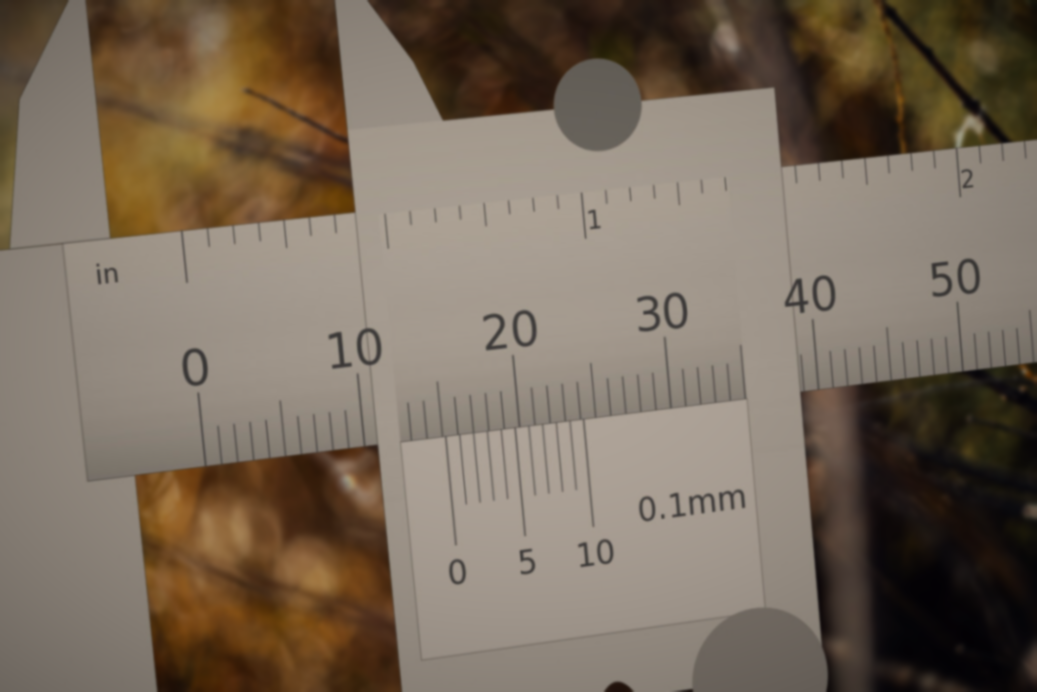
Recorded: value=15.2 unit=mm
